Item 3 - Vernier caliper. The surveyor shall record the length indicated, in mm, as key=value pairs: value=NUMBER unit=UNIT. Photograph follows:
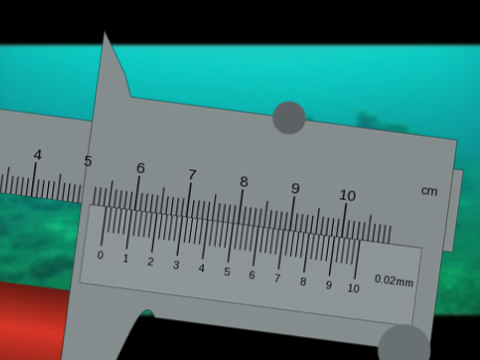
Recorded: value=54.5 unit=mm
